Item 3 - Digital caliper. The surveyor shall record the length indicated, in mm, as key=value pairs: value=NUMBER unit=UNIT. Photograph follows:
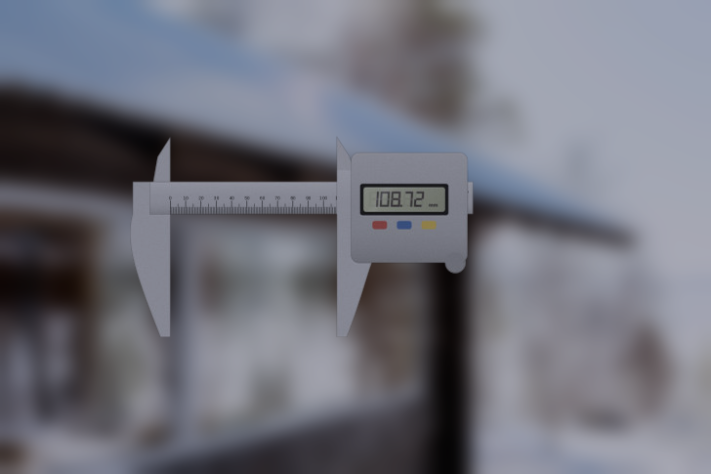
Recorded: value=108.72 unit=mm
